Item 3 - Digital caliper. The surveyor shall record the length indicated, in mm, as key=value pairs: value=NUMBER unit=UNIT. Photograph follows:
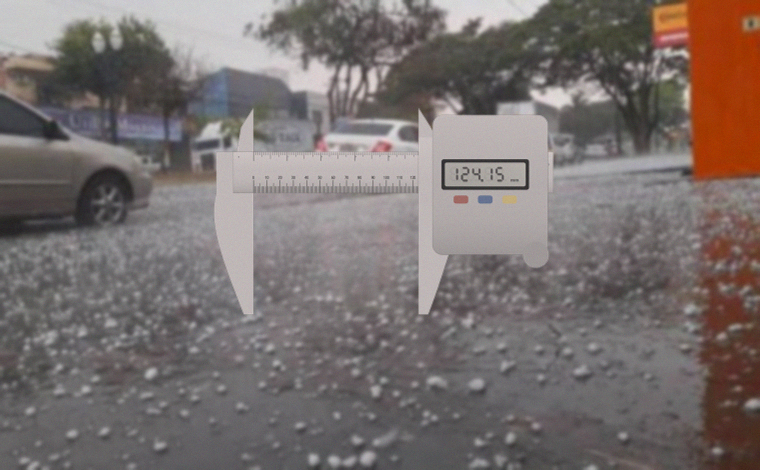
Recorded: value=124.15 unit=mm
